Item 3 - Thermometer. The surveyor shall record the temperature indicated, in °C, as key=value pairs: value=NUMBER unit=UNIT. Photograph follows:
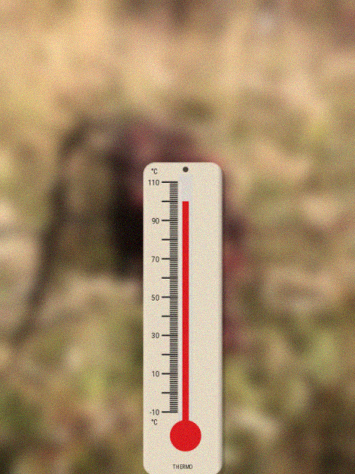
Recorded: value=100 unit=°C
